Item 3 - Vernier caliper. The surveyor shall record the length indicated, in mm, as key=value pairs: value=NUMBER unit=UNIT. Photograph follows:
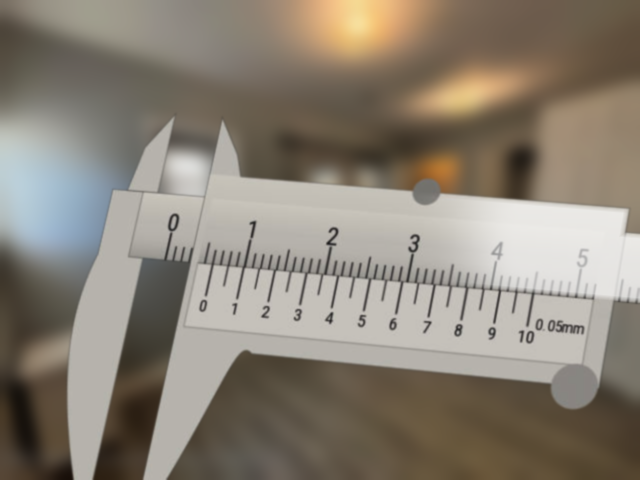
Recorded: value=6.0 unit=mm
